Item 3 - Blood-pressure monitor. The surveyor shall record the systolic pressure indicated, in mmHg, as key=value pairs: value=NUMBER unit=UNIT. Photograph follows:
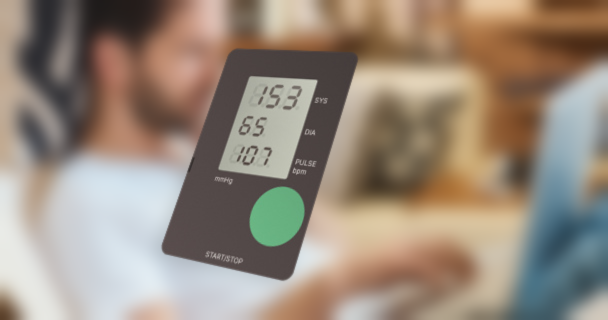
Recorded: value=153 unit=mmHg
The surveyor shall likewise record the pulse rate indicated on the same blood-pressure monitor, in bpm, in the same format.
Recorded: value=107 unit=bpm
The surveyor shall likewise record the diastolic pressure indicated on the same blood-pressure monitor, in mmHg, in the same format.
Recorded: value=65 unit=mmHg
